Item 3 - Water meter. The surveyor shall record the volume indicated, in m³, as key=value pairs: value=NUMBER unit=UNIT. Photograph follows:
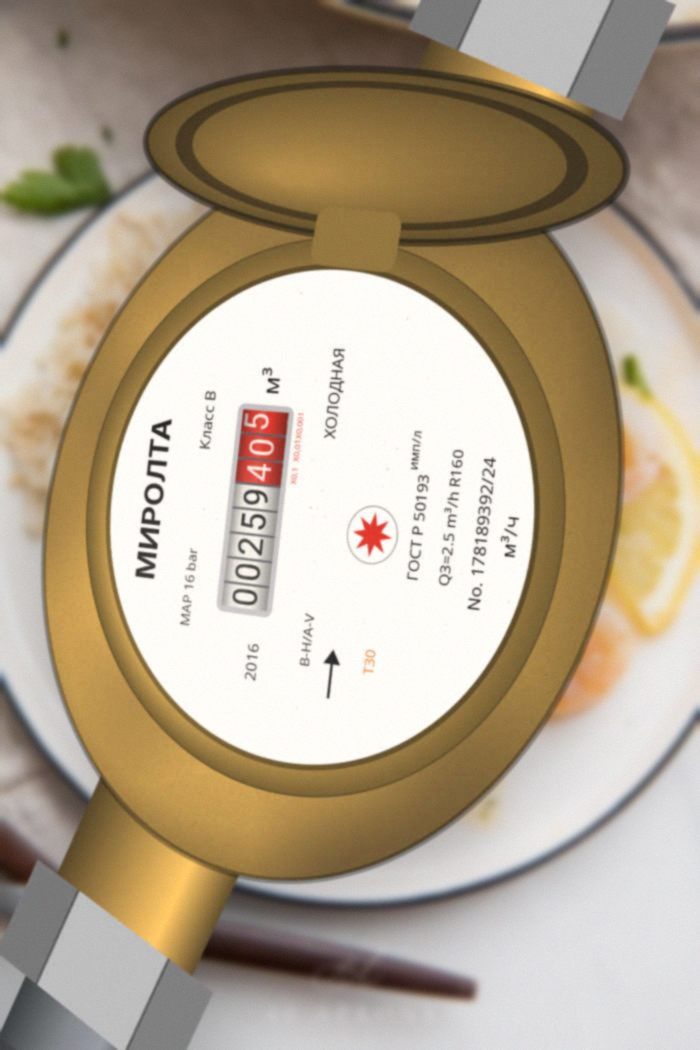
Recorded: value=259.405 unit=m³
